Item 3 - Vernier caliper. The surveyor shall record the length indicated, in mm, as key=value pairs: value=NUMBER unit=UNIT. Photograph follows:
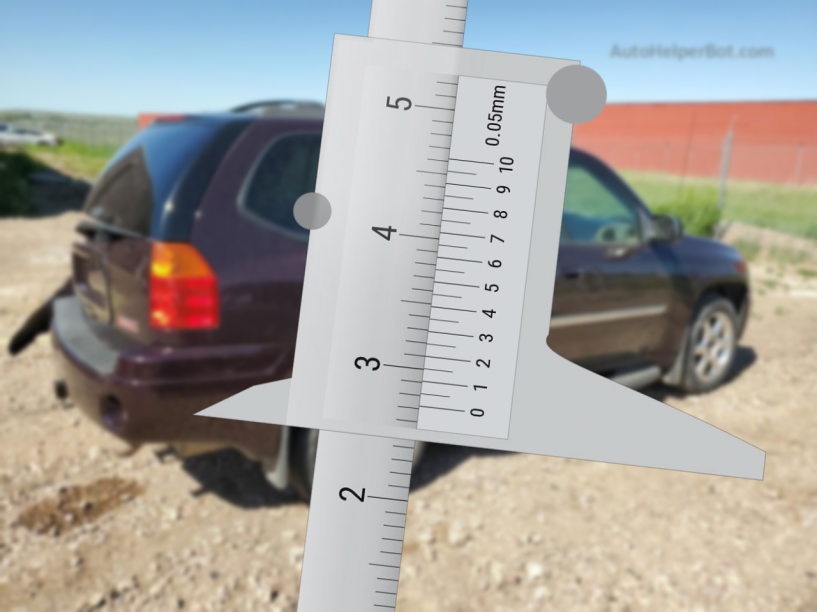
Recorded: value=27.2 unit=mm
